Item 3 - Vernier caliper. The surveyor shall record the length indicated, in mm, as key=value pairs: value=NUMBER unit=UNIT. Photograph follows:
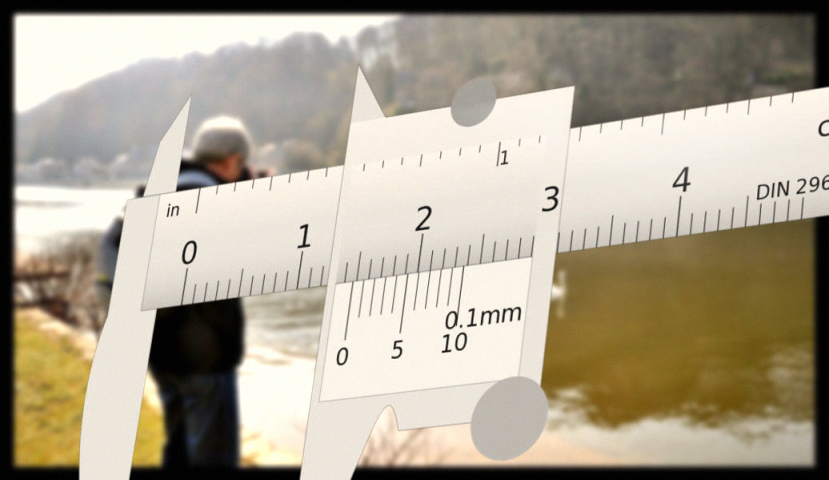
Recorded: value=14.7 unit=mm
